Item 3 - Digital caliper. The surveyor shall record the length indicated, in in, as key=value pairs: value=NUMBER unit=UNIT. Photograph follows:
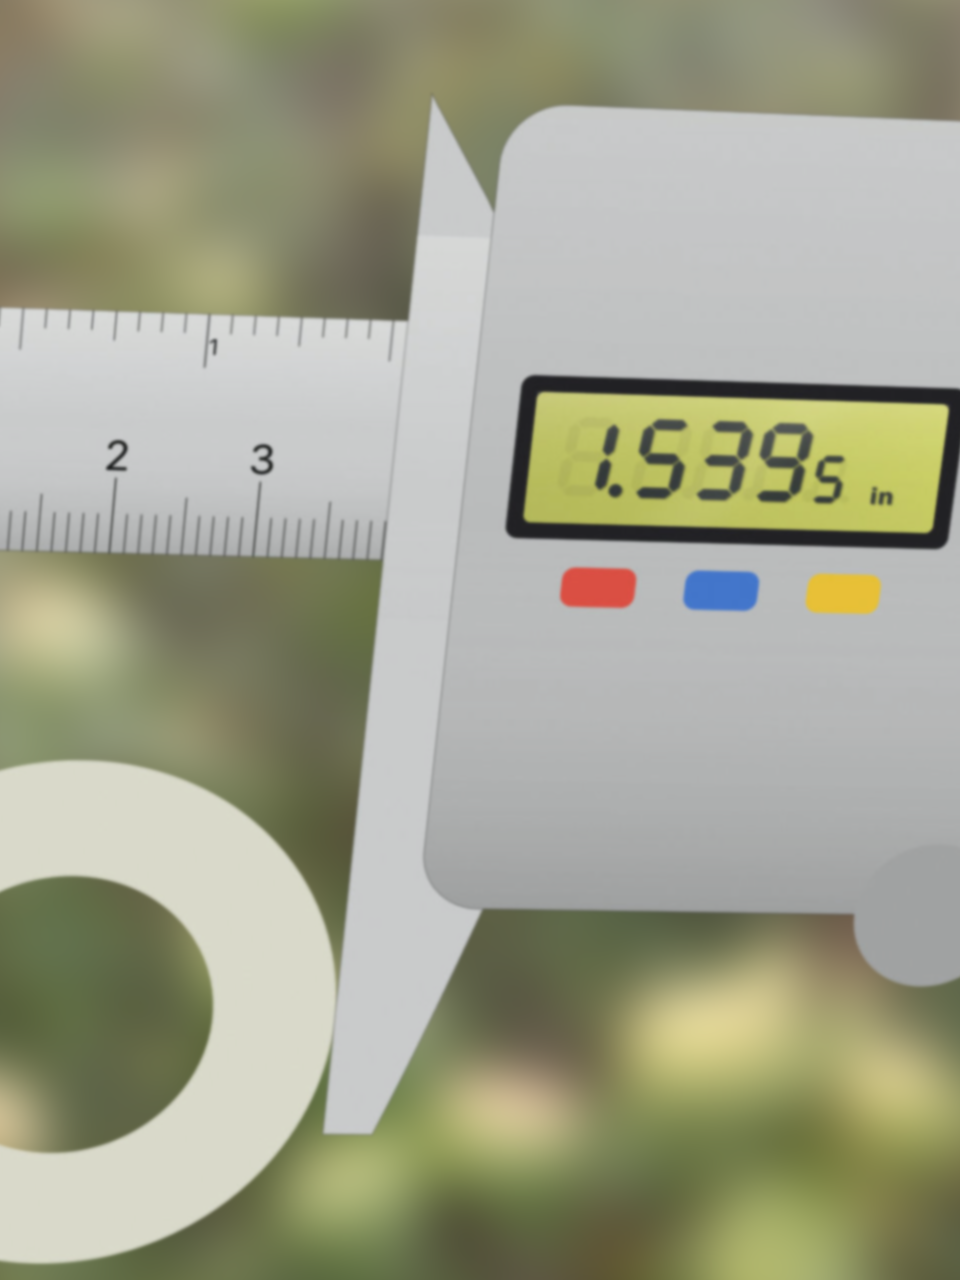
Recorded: value=1.5395 unit=in
